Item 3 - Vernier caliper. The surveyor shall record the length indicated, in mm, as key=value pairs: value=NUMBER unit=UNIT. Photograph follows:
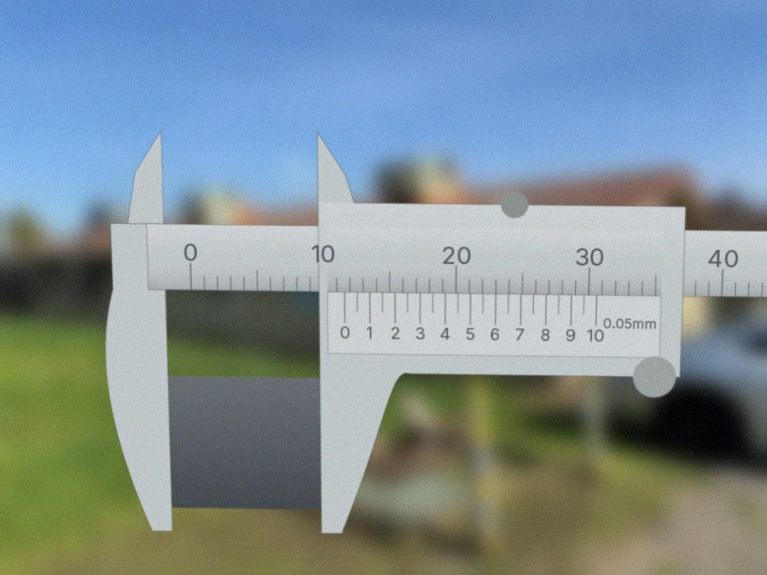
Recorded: value=11.6 unit=mm
